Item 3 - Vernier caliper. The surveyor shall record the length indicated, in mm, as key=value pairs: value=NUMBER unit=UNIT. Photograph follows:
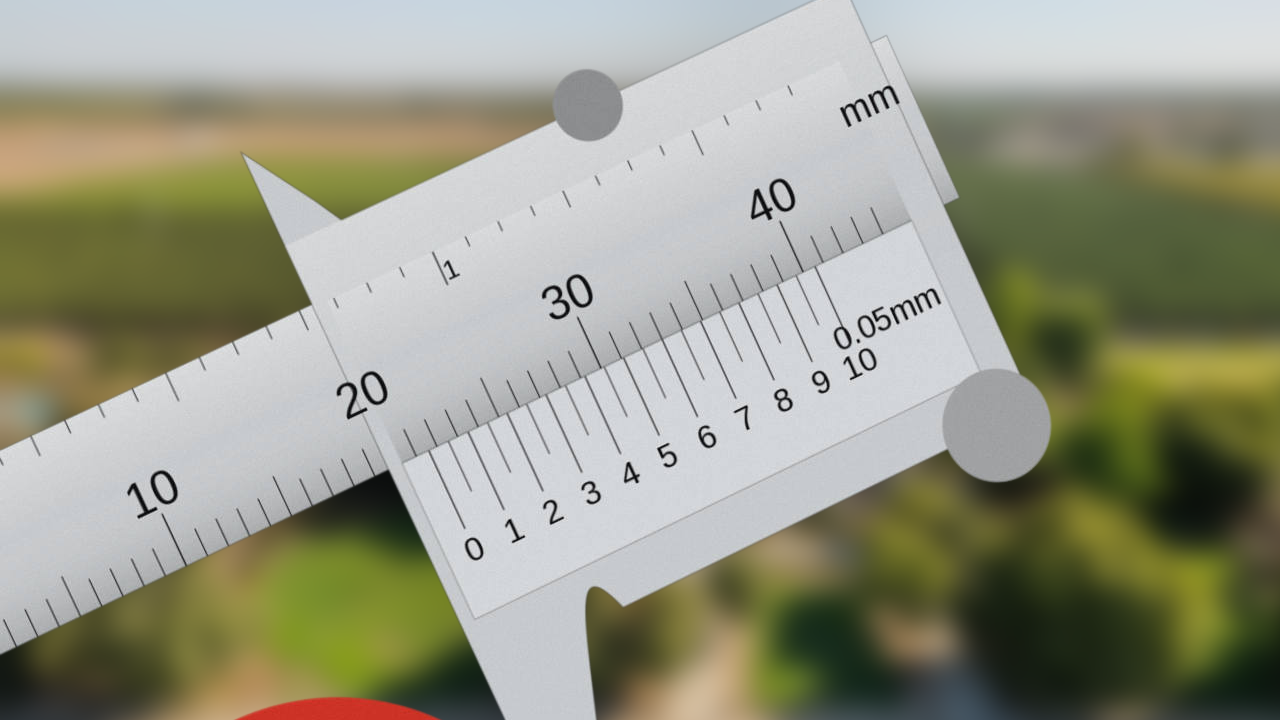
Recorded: value=21.6 unit=mm
